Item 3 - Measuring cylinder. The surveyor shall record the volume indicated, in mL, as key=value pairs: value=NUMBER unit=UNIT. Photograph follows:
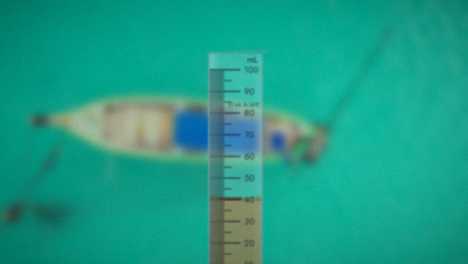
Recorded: value=40 unit=mL
